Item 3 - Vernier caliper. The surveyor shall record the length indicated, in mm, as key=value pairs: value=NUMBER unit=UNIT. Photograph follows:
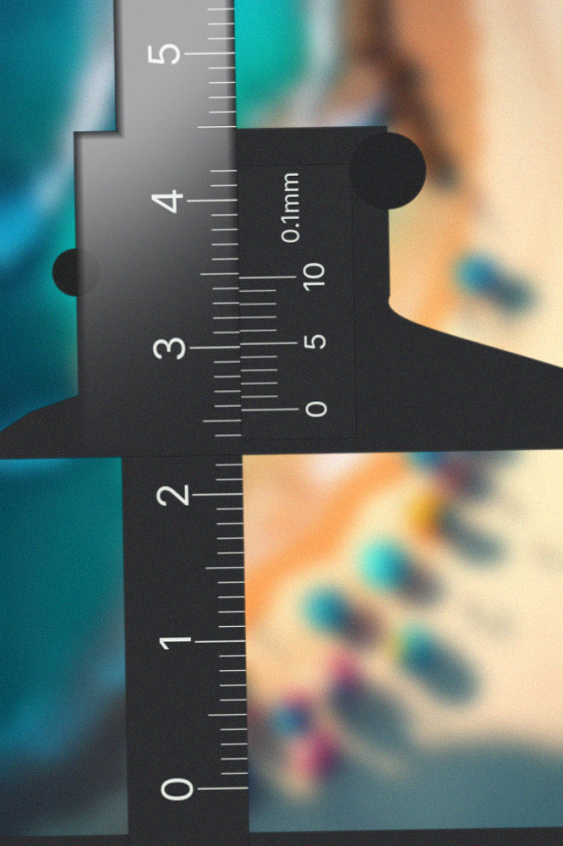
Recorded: value=25.7 unit=mm
